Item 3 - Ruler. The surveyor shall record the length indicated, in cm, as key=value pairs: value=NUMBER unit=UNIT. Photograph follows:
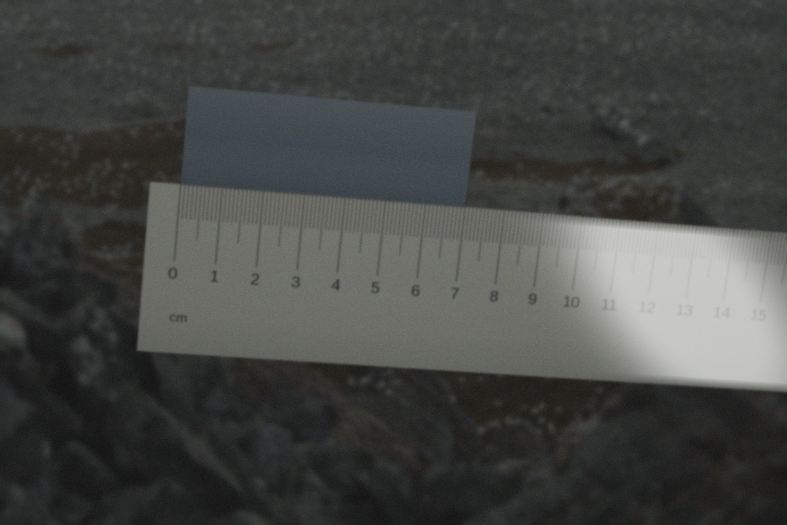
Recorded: value=7 unit=cm
